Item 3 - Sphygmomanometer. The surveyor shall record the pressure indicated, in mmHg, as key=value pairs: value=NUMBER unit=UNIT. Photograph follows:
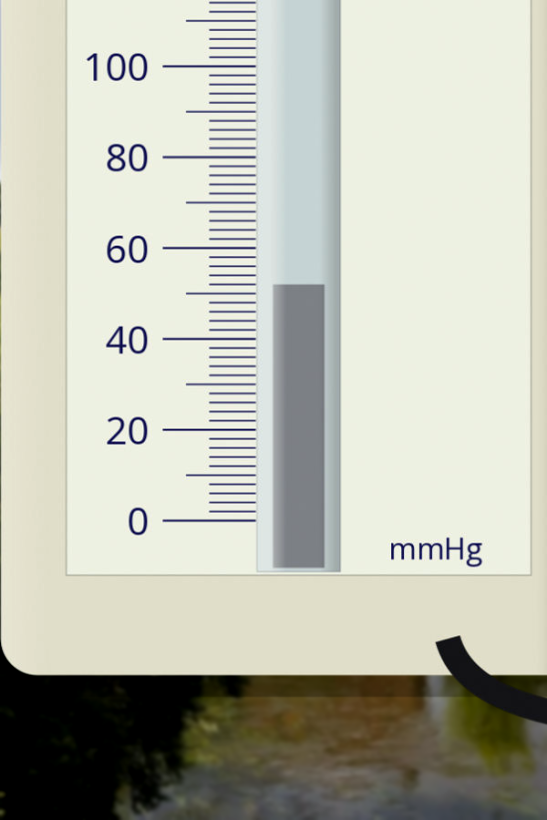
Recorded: value=52 unit=mmHg
